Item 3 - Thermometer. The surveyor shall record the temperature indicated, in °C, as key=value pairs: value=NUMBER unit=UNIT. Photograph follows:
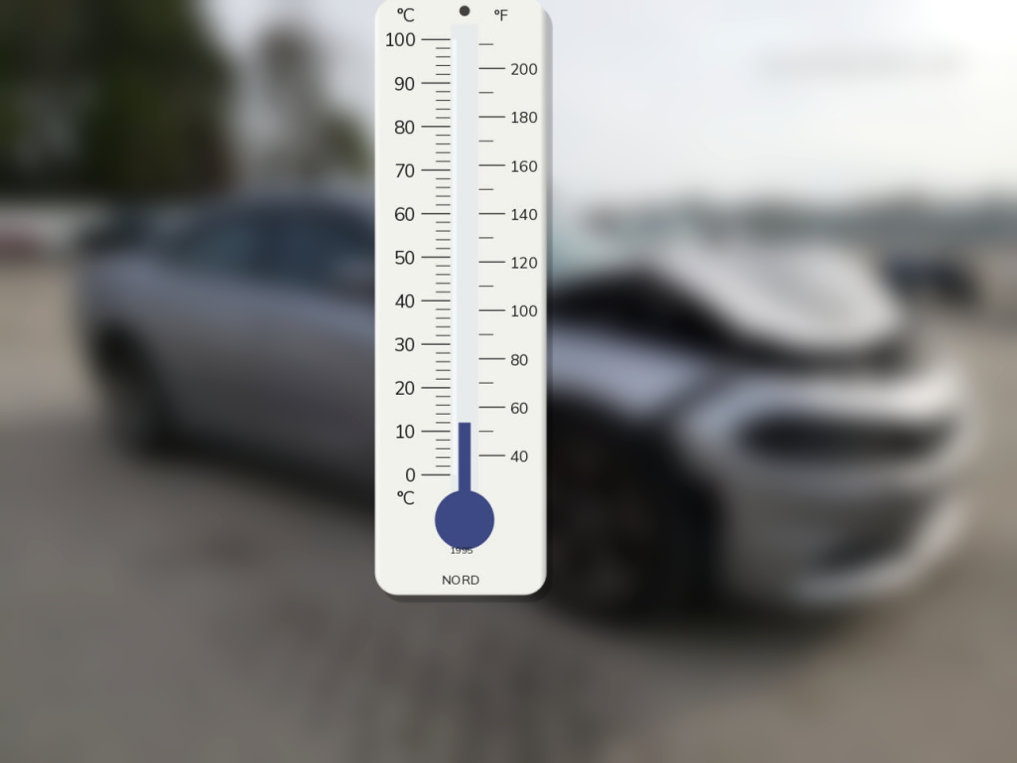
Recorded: value=12 unit=°C
